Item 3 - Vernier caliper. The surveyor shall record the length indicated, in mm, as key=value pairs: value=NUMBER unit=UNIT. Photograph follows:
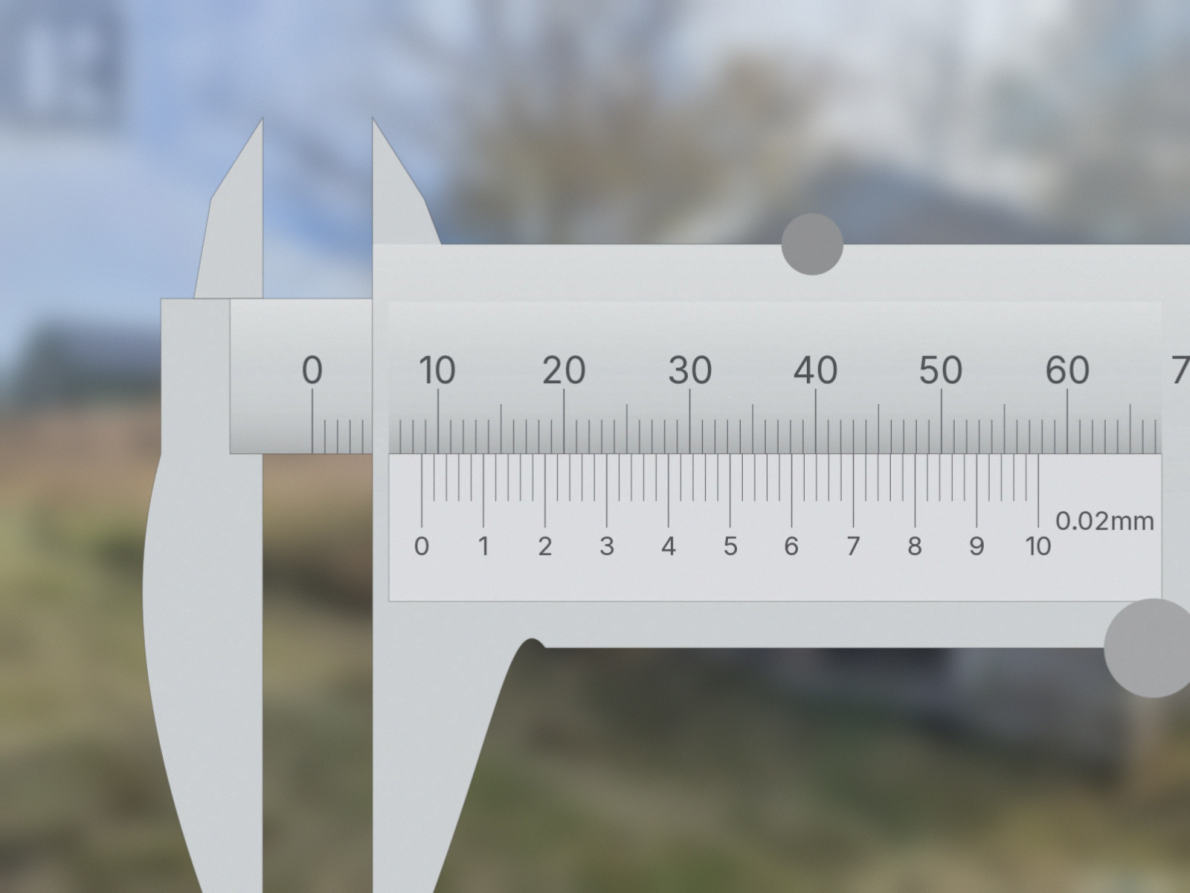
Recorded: value=8.7 unit=mm
